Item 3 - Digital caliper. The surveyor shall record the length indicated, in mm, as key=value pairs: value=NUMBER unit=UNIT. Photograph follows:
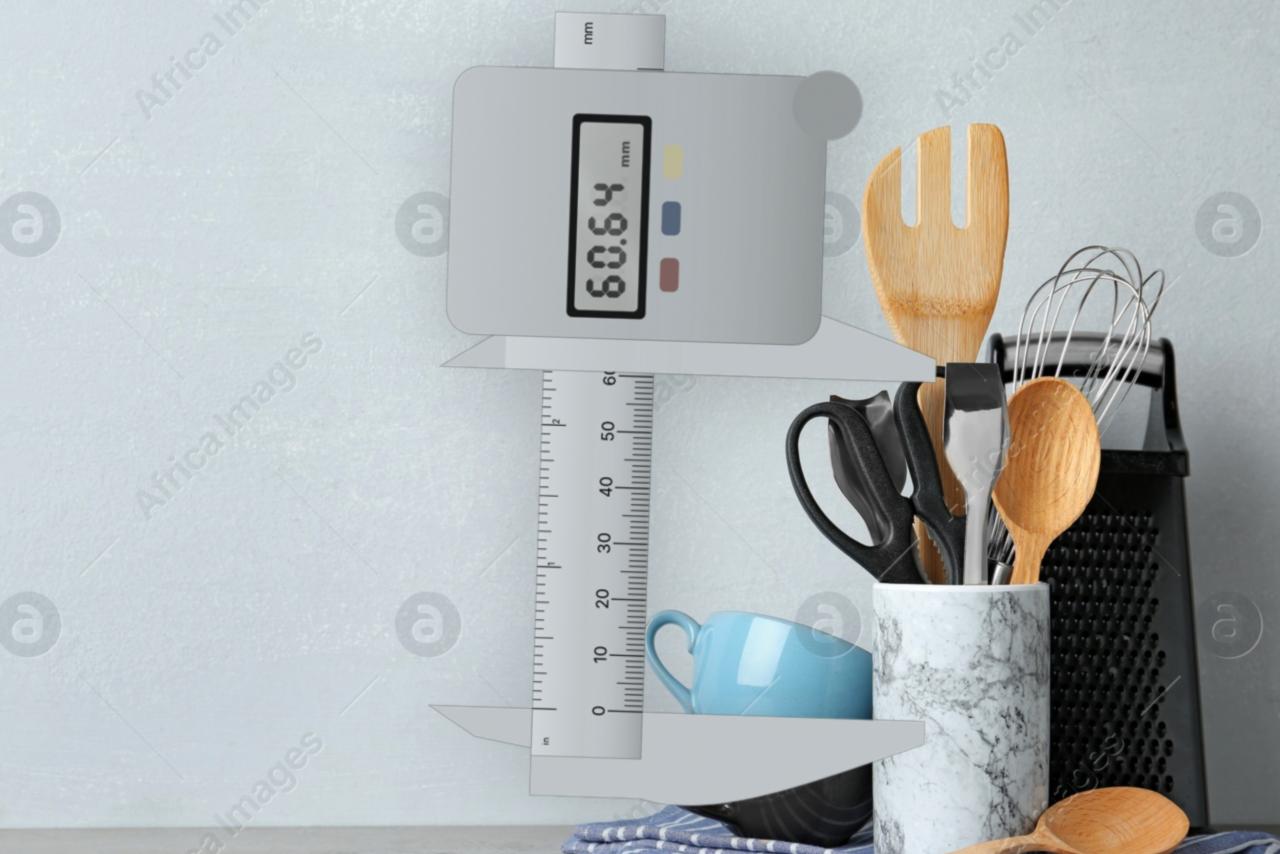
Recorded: value=60.64 unit=mm
